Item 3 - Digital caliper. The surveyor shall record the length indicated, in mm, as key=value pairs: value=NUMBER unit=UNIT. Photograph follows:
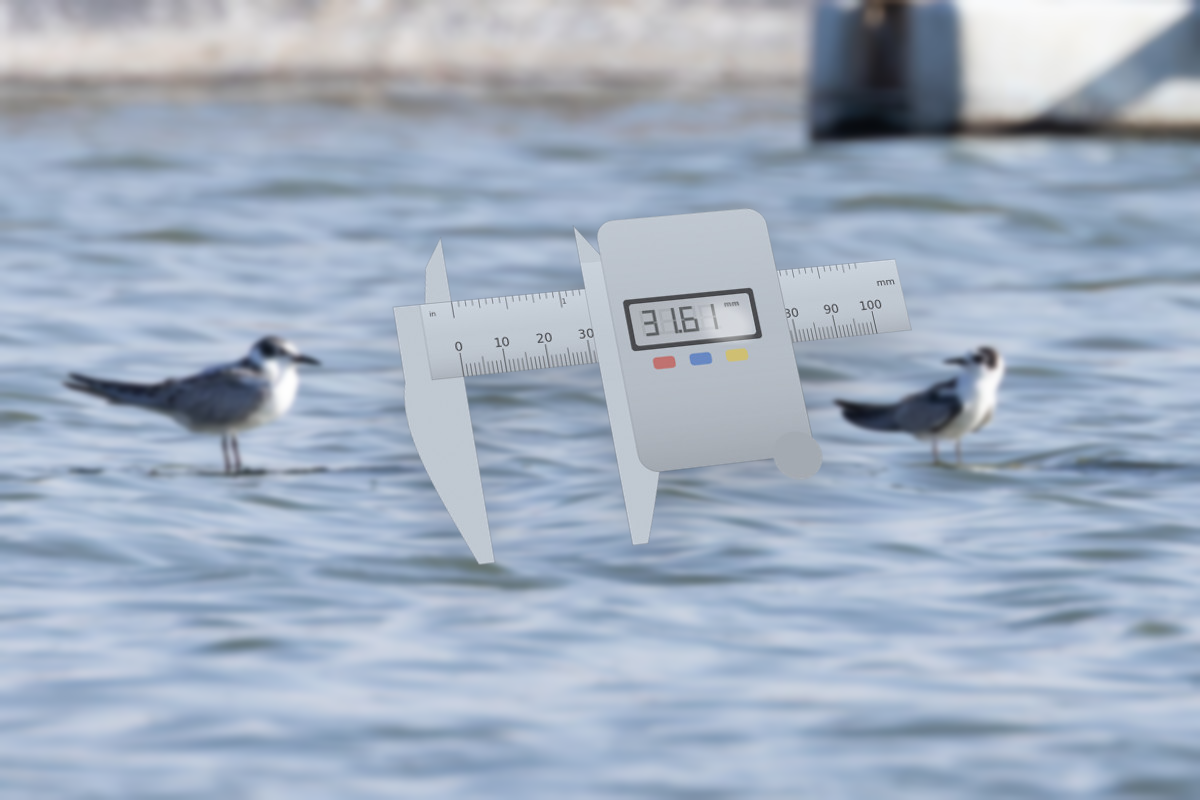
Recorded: value=31.61 unit=mm
